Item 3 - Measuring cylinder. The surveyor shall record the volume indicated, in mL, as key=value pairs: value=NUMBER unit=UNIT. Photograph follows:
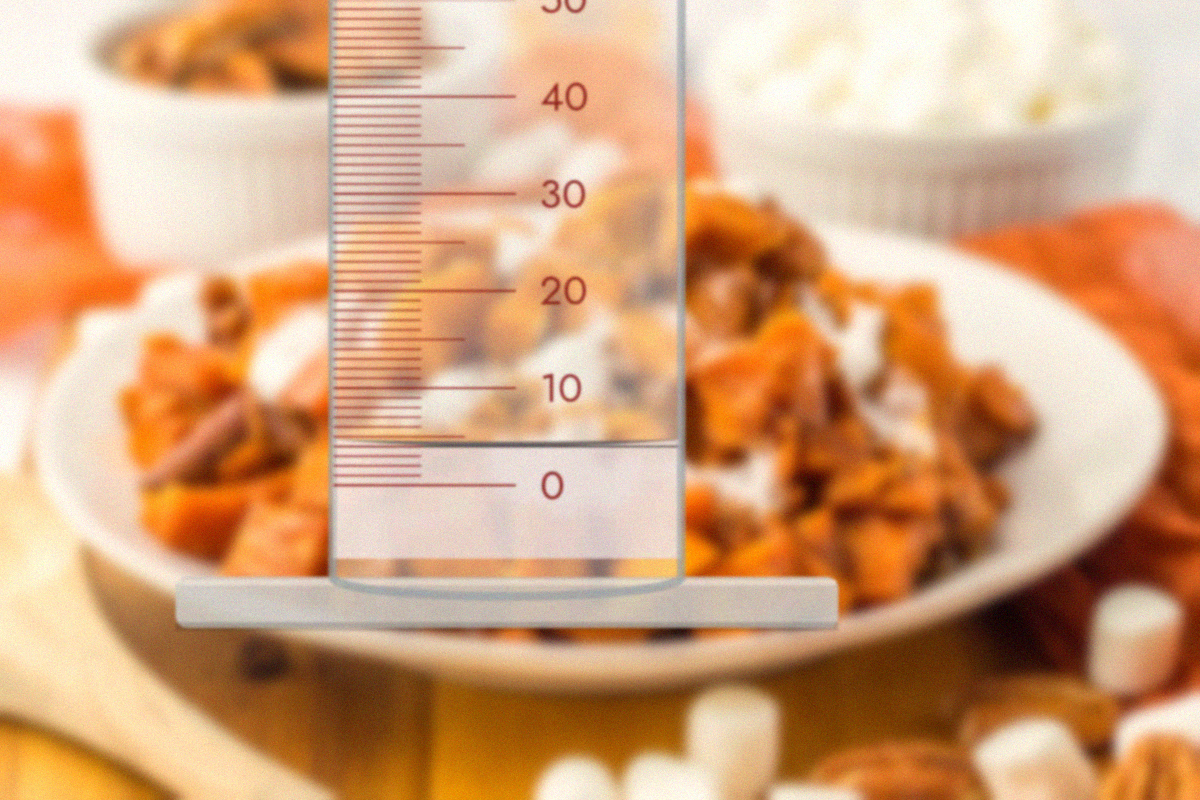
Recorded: value=4 unit=mL
